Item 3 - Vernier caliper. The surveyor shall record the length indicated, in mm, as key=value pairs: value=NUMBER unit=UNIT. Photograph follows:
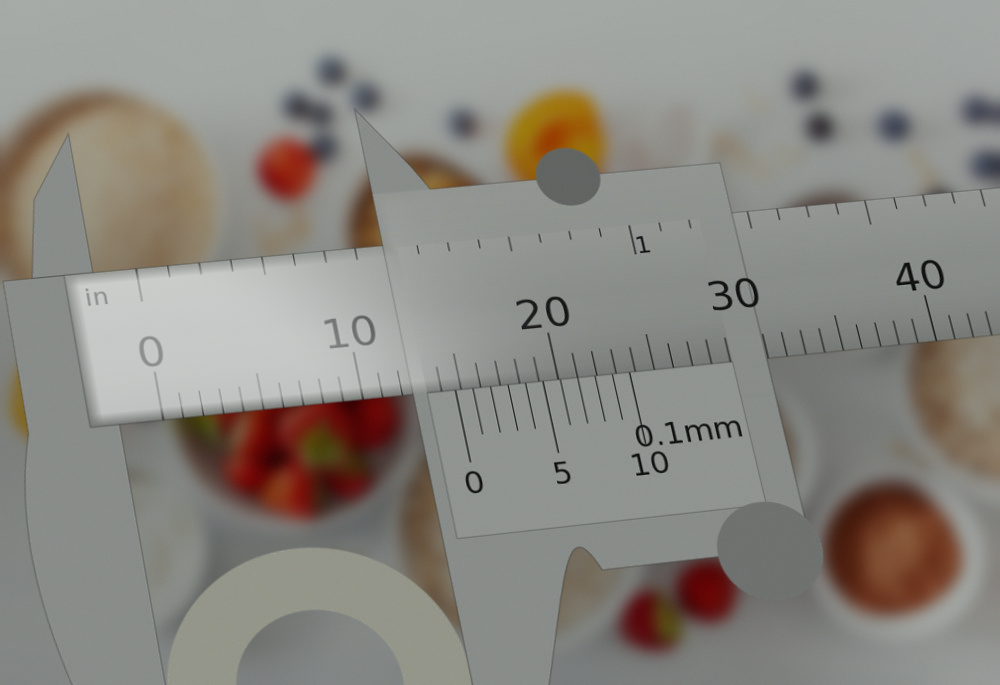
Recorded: value=14.7 unit=mm
